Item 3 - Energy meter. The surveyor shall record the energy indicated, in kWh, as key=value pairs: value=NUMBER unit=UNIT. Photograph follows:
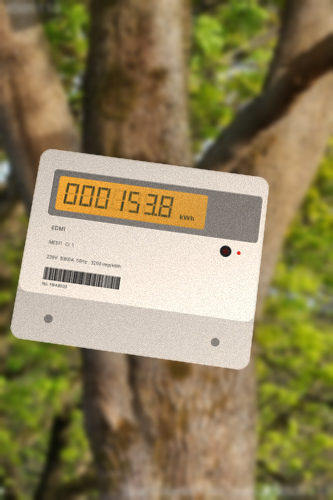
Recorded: value=153.8 unit=kWh
